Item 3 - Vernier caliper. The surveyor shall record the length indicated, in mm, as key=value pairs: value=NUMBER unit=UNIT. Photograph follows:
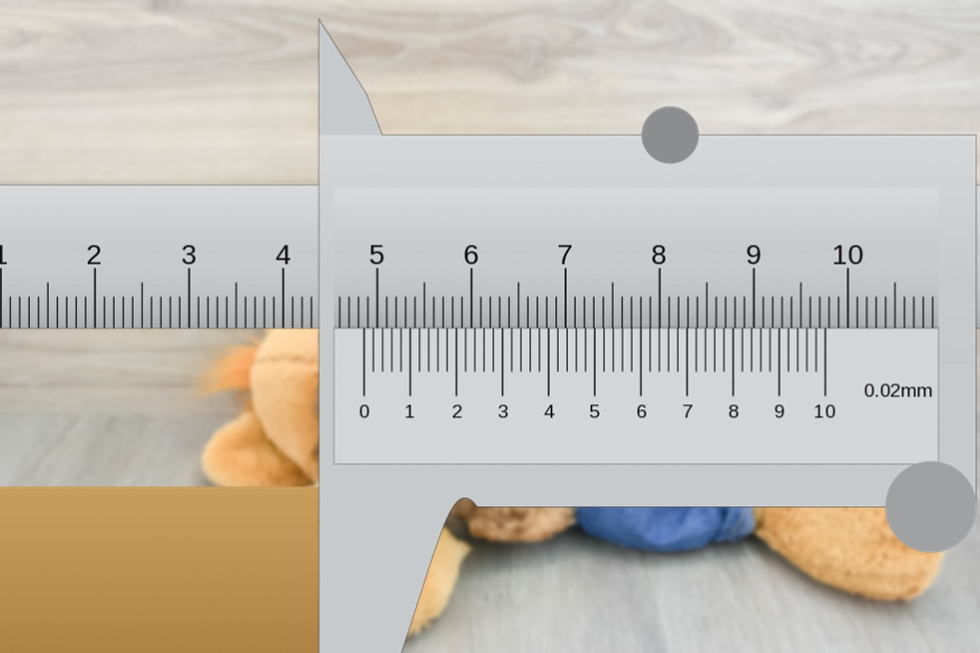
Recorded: value=48.6 unit=mm
